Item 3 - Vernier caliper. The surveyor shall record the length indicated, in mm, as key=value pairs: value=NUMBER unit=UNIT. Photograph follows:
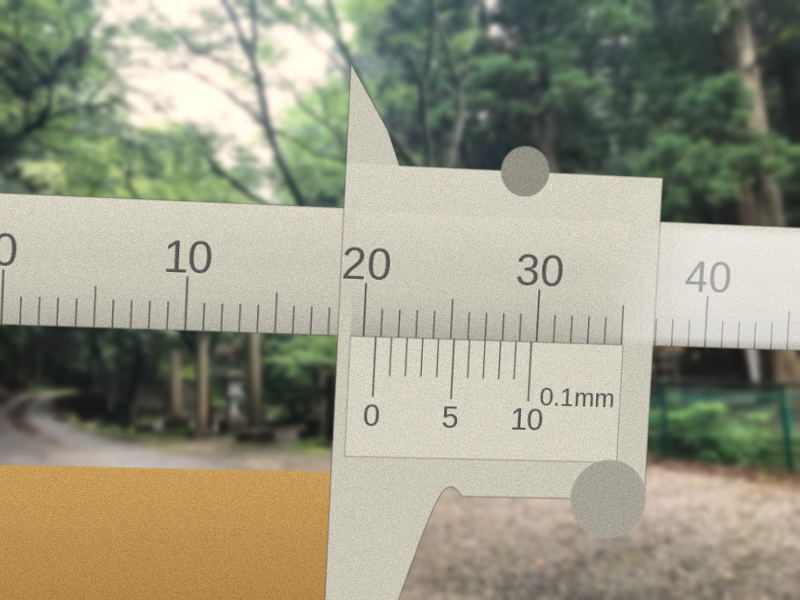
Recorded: value=20.7 unit=mm
